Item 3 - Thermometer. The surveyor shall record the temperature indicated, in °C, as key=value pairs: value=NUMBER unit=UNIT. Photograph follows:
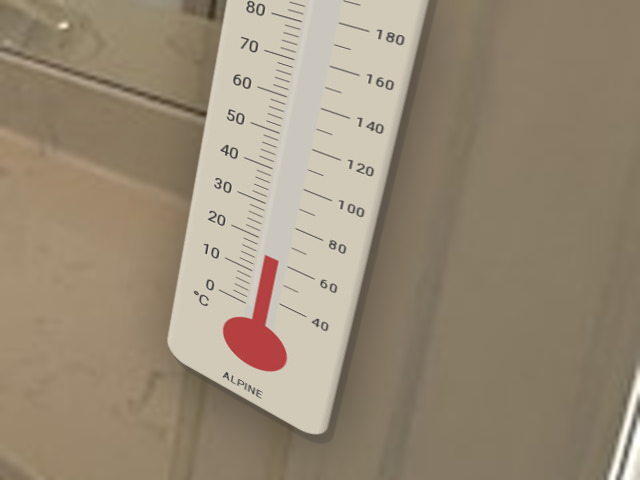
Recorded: value=16 unit=°C
